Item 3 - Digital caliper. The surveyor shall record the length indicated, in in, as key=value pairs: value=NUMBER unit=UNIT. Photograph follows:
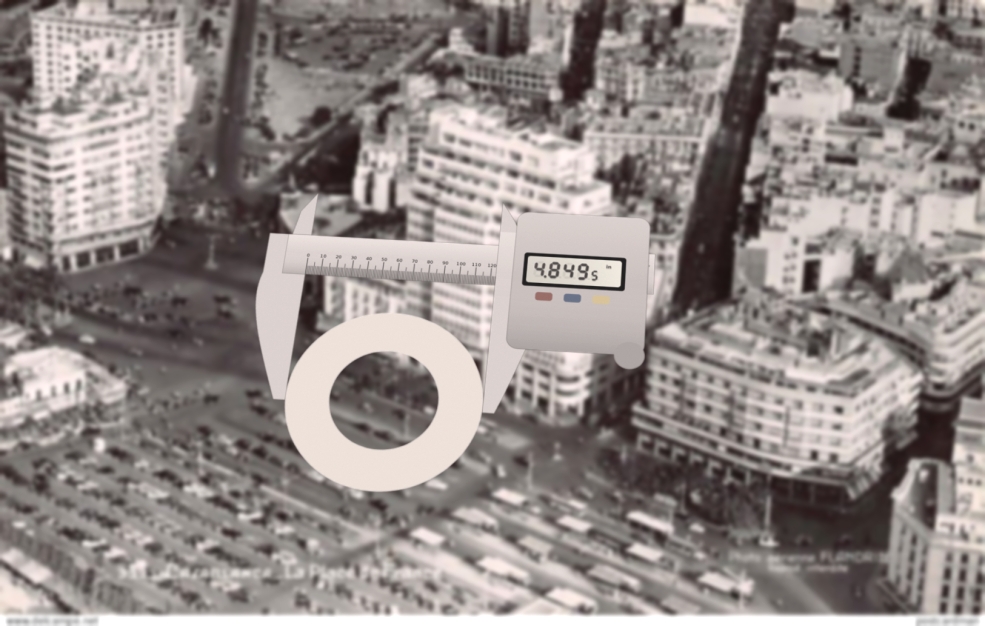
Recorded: value=4.8495 unit=in
